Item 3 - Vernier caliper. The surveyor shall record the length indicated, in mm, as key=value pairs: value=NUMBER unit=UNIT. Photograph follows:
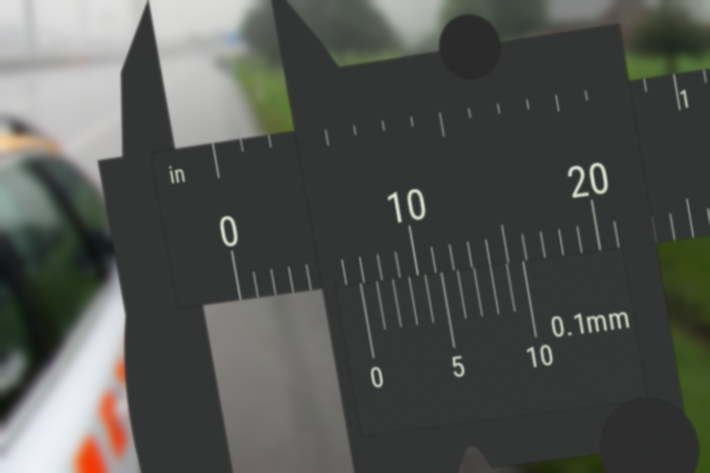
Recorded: value=6.8 unit=mm
